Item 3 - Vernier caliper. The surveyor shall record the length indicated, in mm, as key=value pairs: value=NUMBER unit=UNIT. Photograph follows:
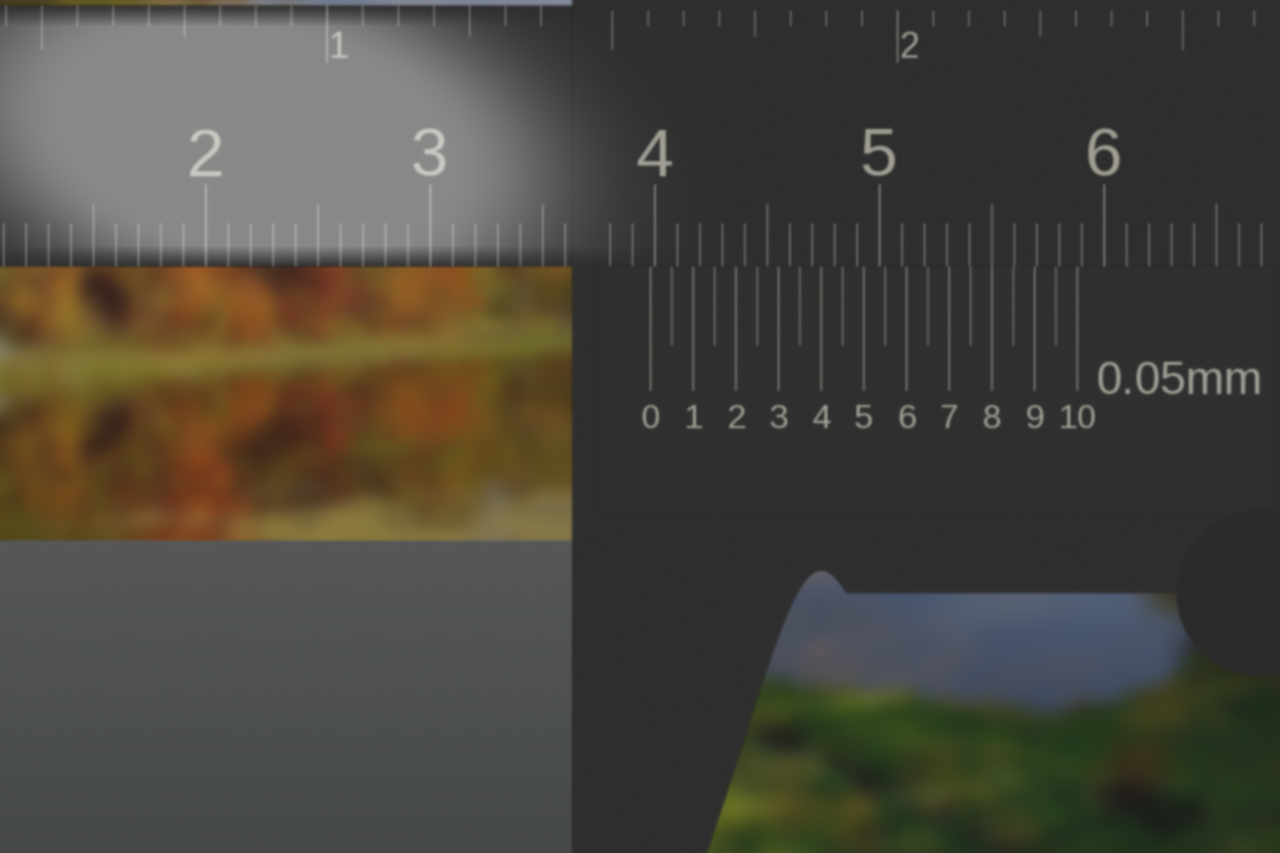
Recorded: value=39.8 unit=mm
